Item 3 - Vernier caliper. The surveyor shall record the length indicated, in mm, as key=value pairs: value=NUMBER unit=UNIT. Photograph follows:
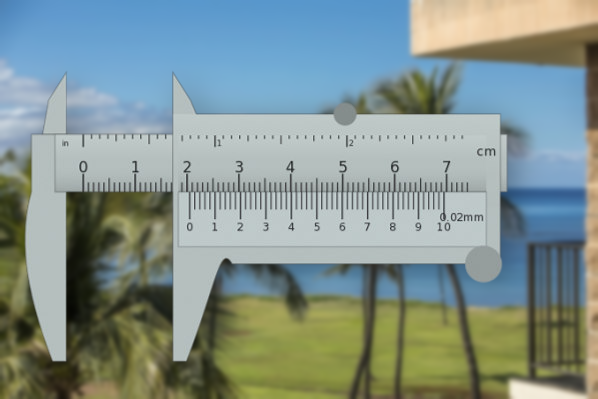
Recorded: value=20.5 unit=mm
